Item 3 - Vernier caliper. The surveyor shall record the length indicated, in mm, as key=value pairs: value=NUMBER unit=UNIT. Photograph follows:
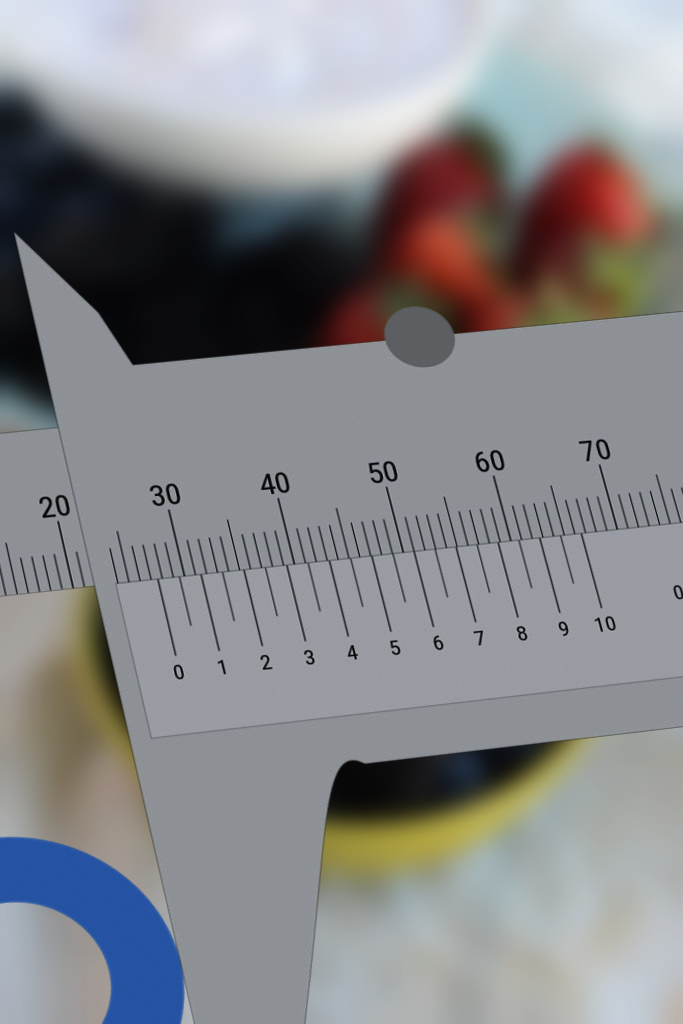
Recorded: value=27.6 unit=mm
